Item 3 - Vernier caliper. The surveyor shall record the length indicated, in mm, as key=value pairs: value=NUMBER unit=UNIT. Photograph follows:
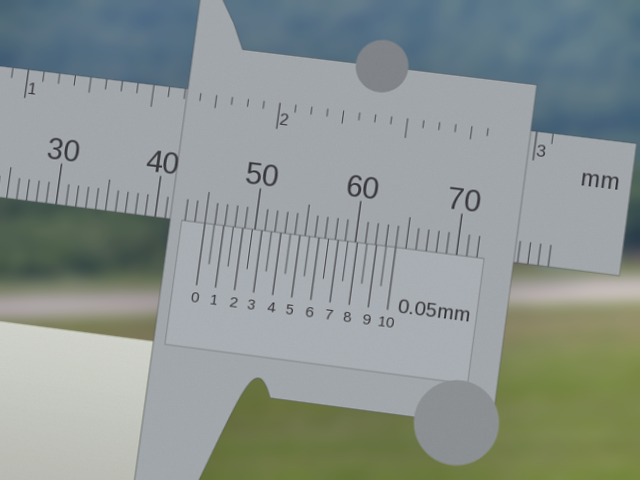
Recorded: value=45.0 unit=mm
